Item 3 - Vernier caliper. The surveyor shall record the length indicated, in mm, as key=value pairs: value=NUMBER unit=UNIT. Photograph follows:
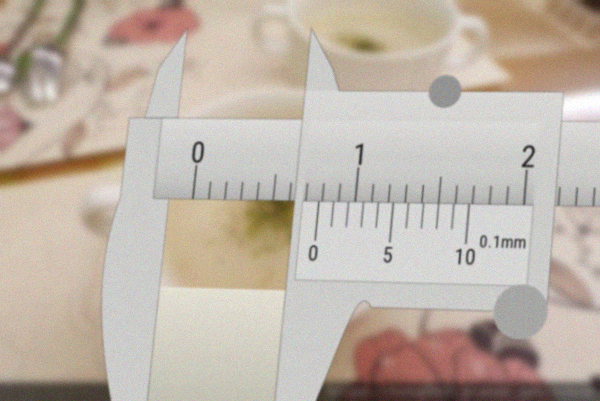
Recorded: value=7.8 unit=mm
